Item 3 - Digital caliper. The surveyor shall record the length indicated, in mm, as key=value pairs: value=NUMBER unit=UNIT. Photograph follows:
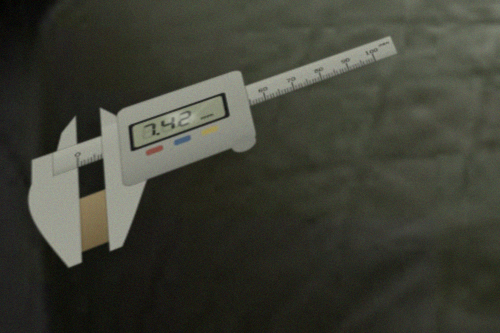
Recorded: value=7.42 unit=mm
